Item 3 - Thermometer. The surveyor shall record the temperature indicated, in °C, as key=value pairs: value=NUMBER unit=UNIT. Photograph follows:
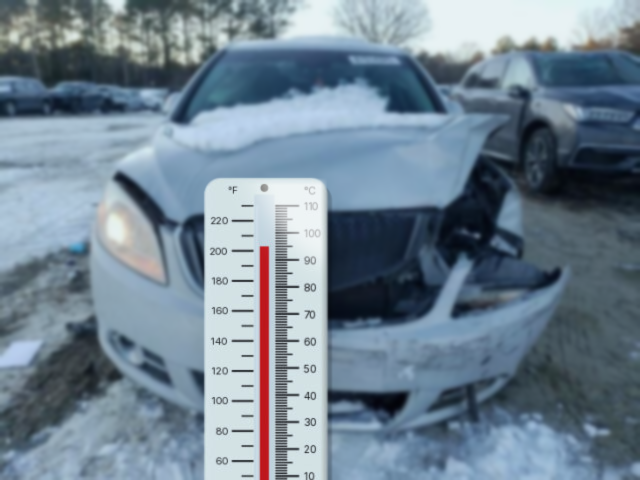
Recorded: value=95 unit=°C
